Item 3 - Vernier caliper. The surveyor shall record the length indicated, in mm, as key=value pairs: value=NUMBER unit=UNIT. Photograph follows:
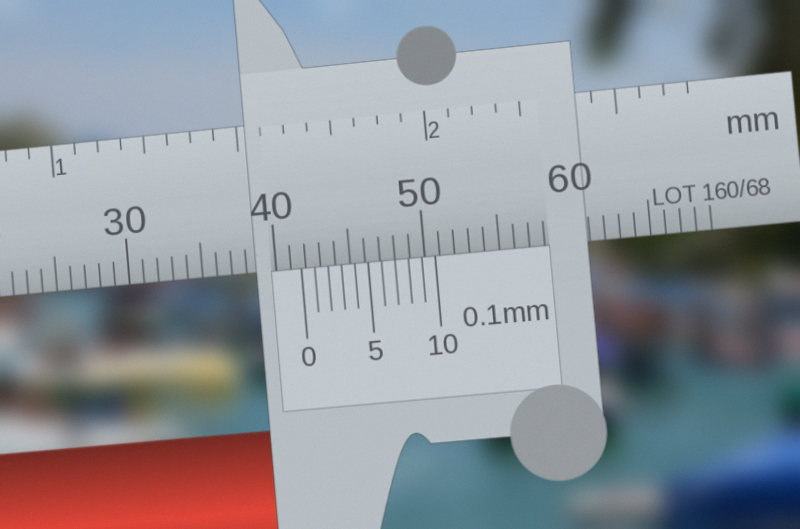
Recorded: value=41.7 unit=mm
